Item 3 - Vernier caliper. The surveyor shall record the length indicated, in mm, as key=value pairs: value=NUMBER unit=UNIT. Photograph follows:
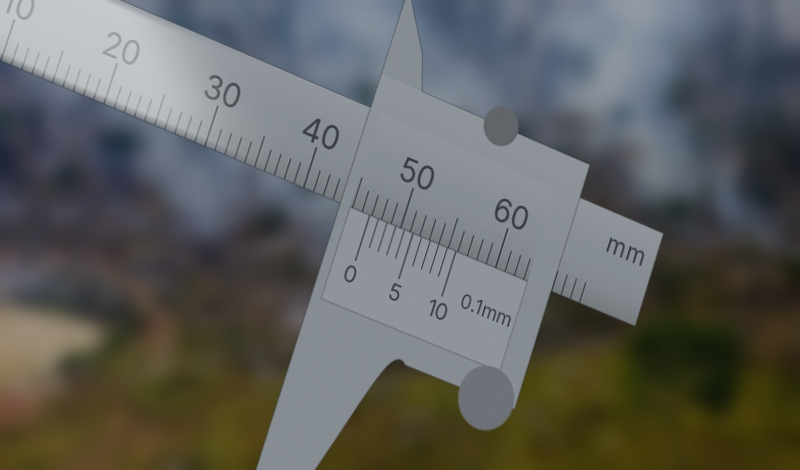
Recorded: value=46.8 unit=mm
